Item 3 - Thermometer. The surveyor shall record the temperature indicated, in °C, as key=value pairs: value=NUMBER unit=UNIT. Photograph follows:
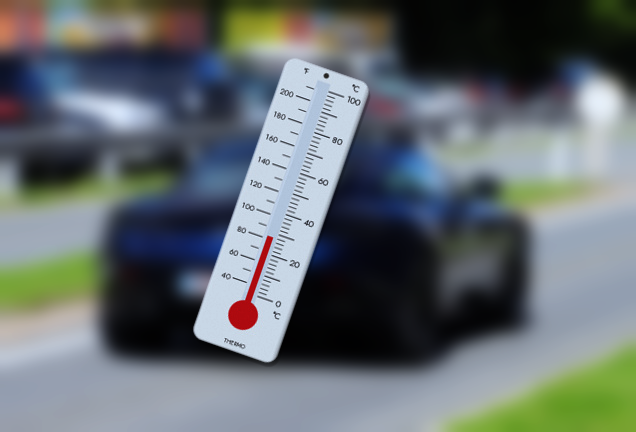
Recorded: value=28 unit=°C
